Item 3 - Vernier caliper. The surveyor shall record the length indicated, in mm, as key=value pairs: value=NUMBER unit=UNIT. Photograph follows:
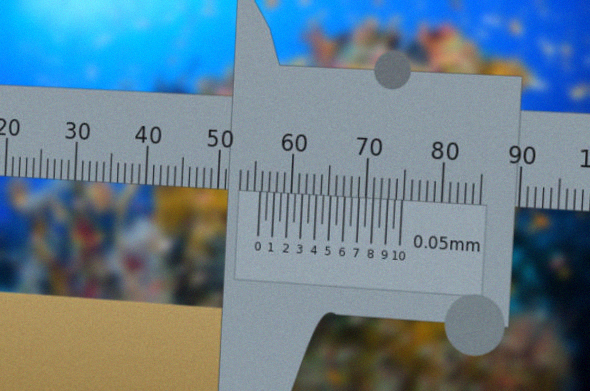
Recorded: value=55.8 unit=mm
